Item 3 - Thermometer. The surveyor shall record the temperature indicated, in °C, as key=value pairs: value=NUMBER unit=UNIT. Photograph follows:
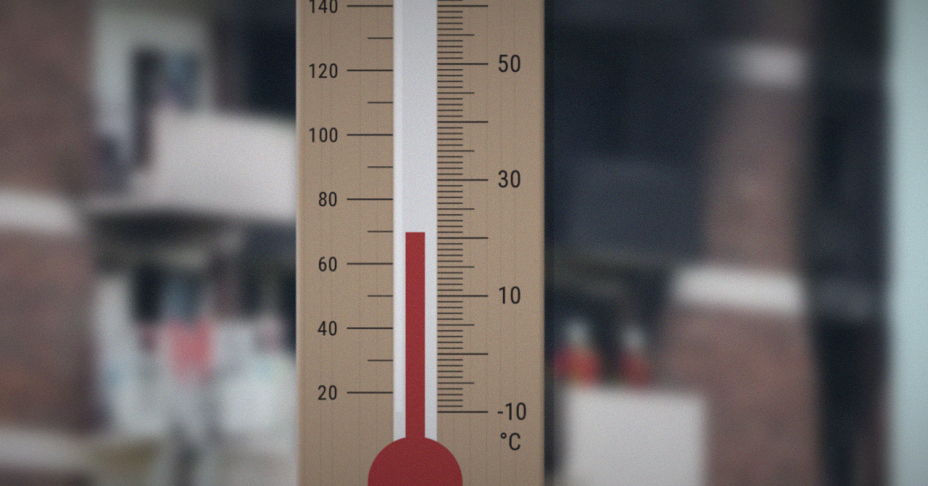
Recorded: value=21 unit=°C
